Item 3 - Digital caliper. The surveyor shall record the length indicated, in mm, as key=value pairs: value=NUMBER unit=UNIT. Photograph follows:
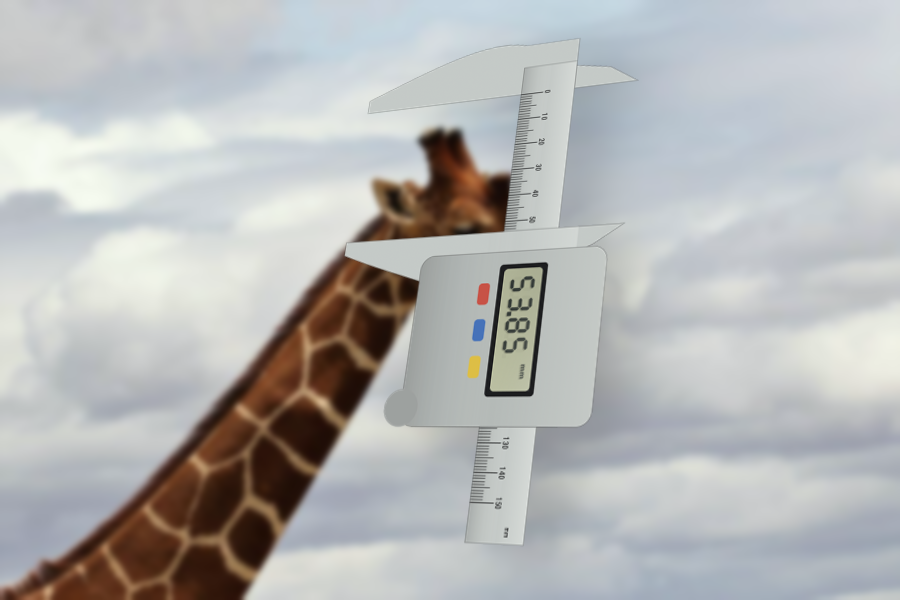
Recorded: value=53.85 unit=mm
